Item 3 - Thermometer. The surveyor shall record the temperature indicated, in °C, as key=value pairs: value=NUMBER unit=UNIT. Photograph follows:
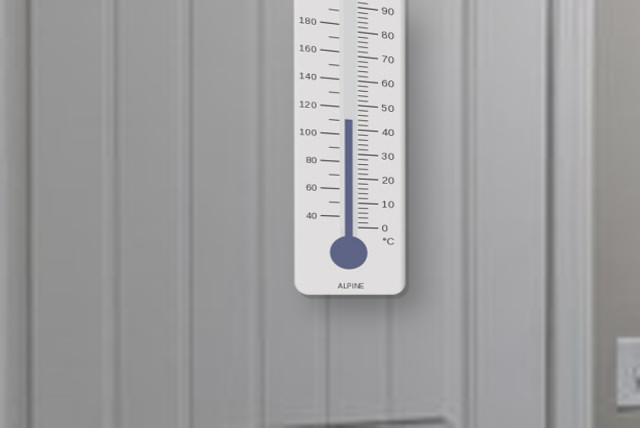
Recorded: value=44 unit=°C
